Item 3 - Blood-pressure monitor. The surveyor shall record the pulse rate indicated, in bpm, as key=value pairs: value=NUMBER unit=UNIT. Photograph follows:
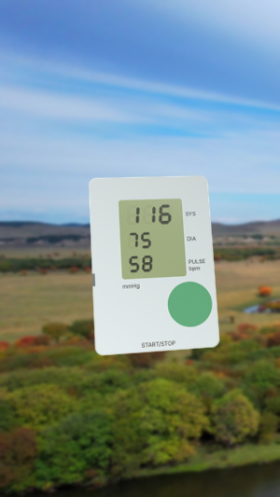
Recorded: value=58 unit=bpm
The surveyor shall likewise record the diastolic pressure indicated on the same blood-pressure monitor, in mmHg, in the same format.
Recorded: value=75 unit=mmHg
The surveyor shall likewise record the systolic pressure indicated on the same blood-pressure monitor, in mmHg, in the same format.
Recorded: value=116 unit=mmHg
